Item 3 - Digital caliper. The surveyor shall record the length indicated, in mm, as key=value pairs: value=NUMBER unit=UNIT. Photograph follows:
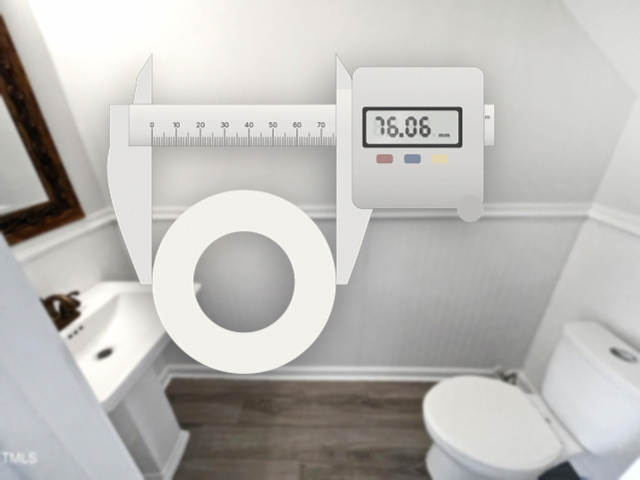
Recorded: value=76.06 unit=mm
